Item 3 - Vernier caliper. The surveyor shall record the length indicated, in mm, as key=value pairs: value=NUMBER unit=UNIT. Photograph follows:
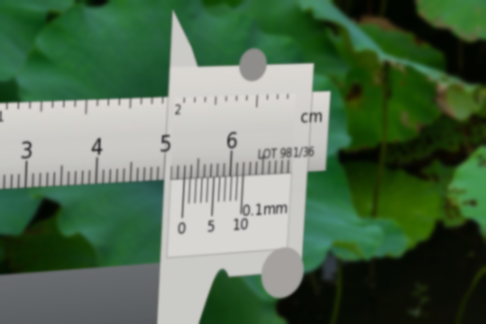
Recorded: value=53.0 unit=mm
